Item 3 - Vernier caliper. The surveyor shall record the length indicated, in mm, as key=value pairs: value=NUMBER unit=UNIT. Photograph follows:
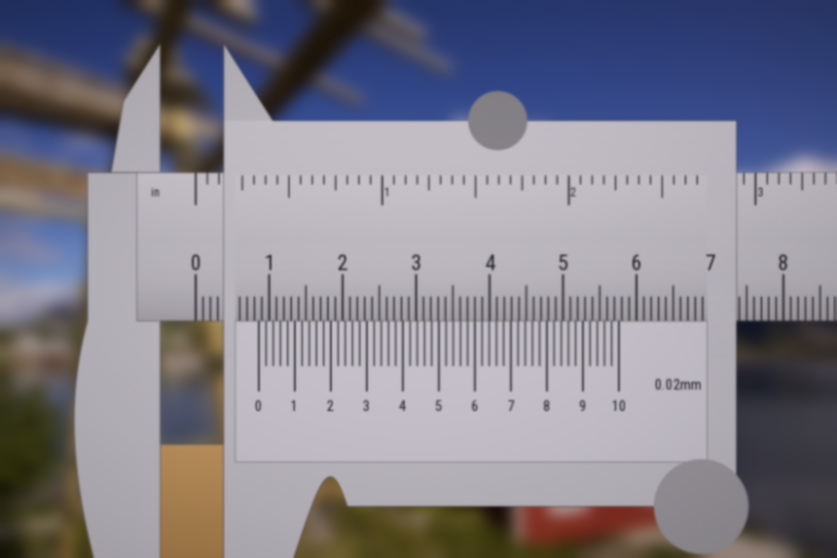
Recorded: value=8.6 unit=mm
